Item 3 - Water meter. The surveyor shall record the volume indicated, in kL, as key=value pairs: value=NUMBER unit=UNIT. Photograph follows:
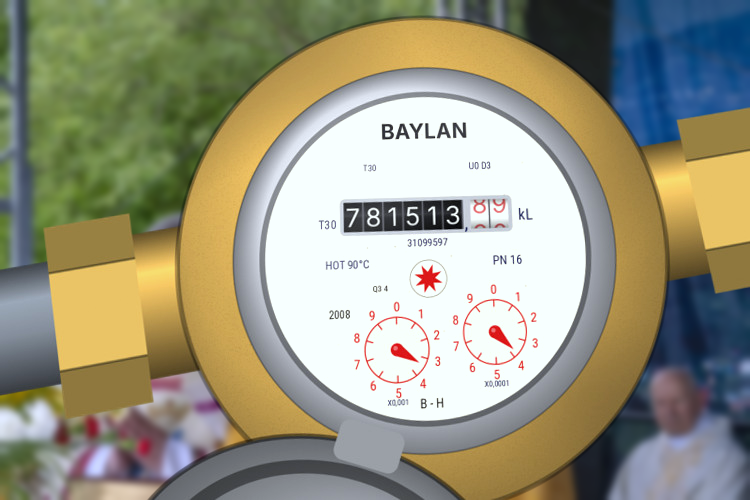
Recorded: value=781513.8933 unit=kL
